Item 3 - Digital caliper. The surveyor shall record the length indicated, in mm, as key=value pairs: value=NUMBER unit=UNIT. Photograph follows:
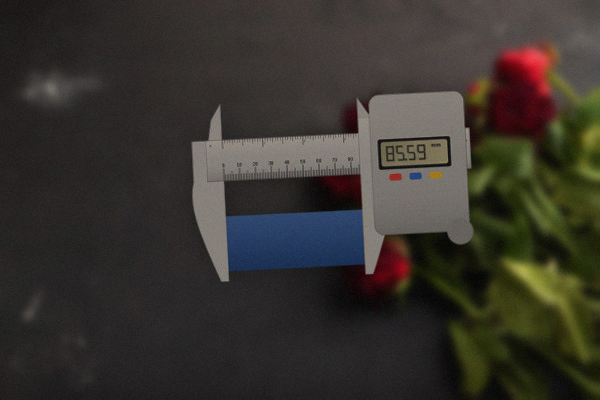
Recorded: value=85.59 unit=mm
